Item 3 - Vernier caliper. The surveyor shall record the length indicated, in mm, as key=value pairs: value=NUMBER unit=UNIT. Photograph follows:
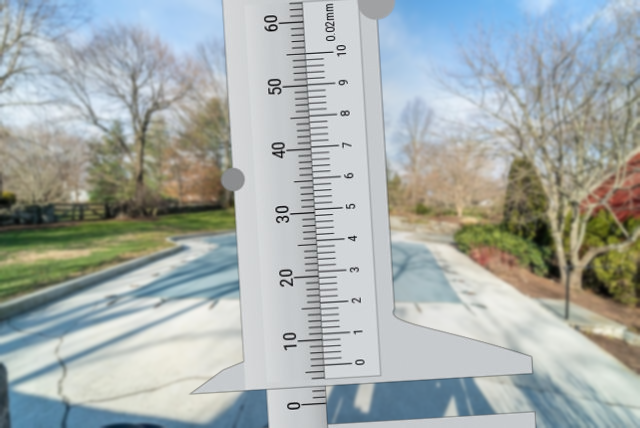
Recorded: value=6.0 unit=mm
